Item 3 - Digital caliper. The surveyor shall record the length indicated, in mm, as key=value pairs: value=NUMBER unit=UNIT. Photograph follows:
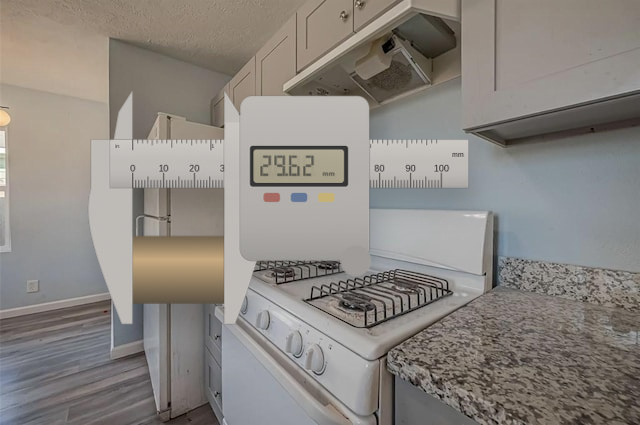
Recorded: value=29.62 unit=mm
